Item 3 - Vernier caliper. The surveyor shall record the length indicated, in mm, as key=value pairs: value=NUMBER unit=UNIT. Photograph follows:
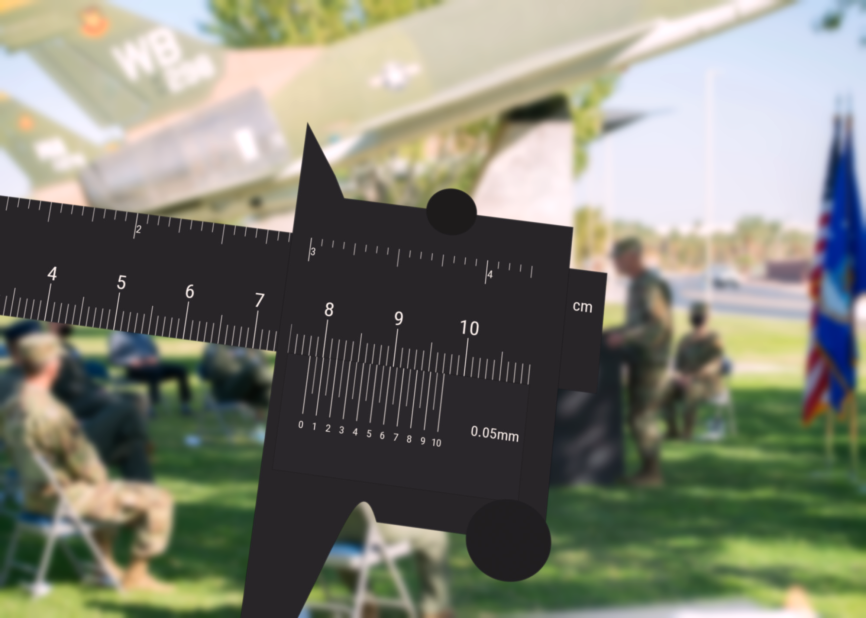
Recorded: value=78.2 unit=mm
